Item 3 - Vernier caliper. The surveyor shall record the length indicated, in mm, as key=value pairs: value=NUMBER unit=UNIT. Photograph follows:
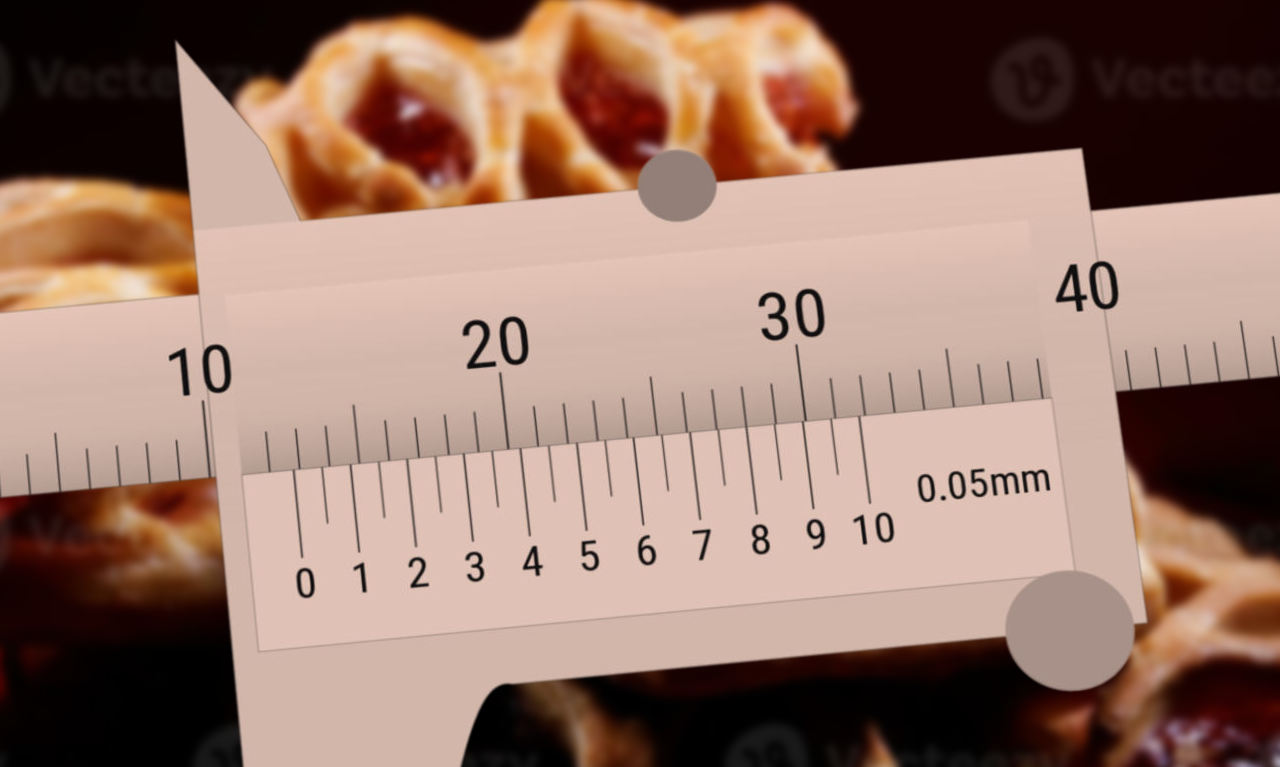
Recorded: value=12.80 unit=mm
